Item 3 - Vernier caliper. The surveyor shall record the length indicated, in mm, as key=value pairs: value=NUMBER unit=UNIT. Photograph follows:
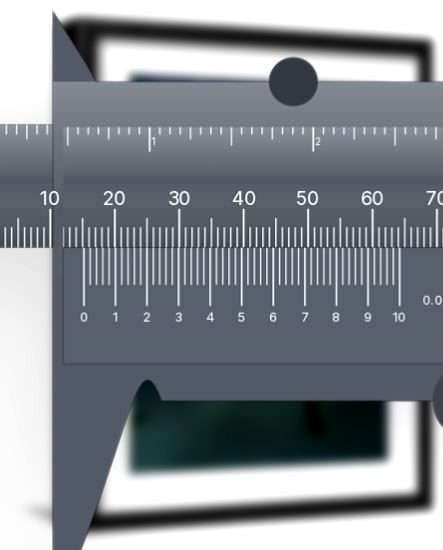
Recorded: value=15.2 unit=mm
